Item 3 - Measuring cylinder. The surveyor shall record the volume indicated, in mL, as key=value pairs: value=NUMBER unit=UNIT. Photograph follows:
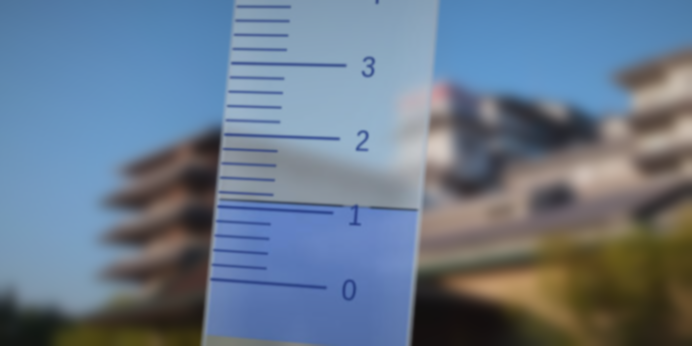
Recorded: value=1.1 unit=mL
